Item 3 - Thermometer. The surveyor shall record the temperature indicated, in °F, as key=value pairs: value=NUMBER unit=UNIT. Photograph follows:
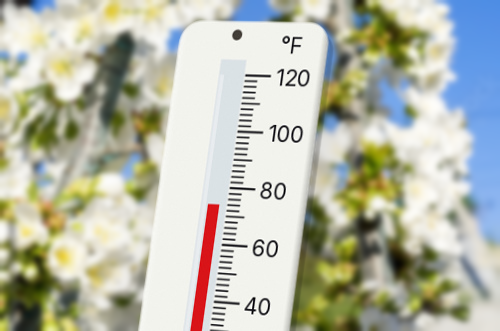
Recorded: value=74 unit=°F
